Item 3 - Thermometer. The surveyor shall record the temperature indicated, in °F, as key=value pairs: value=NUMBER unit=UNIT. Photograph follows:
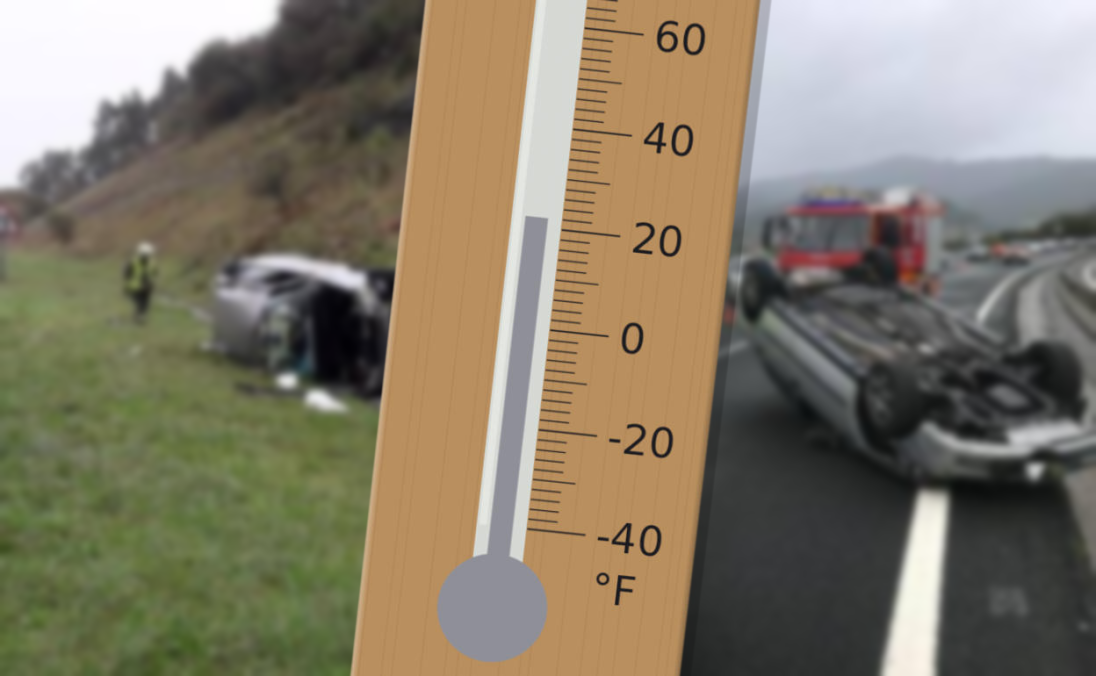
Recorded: value=22 unit=°F
